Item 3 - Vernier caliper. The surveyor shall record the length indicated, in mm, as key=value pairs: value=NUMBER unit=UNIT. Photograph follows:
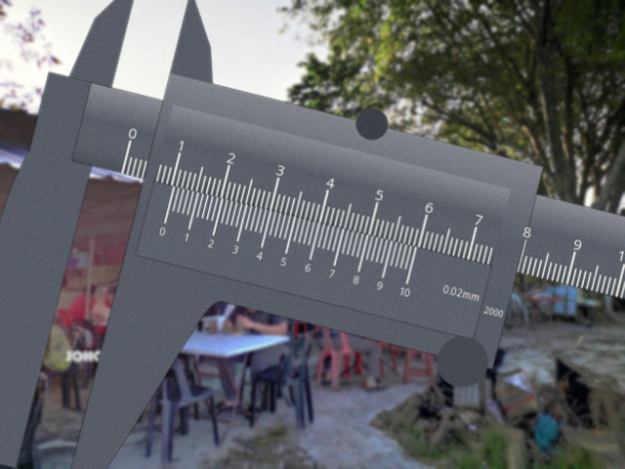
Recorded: value=10.5 unit=mm
